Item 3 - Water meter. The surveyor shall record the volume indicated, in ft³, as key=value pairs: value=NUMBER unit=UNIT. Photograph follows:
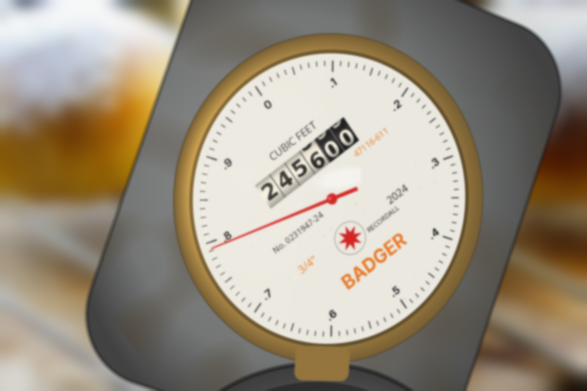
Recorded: value=245599.79 unit=ft³
